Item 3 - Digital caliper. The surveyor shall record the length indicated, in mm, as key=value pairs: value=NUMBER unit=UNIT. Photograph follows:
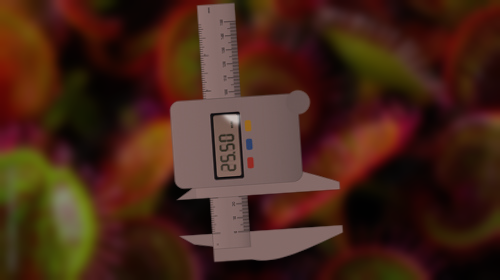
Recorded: value=25.50 unit=mm
